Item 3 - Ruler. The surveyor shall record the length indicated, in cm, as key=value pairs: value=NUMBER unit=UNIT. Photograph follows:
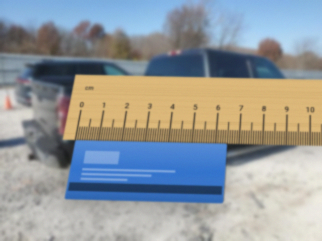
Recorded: value=6.5 unit=cm
